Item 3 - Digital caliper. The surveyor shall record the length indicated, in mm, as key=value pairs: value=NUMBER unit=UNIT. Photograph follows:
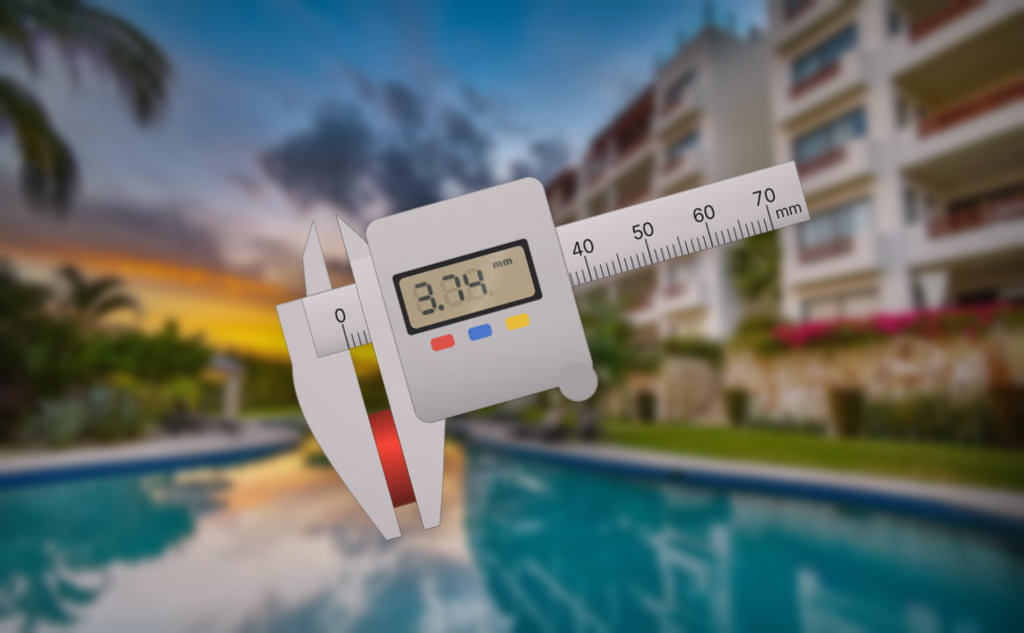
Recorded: value=3.74 unit=mm
